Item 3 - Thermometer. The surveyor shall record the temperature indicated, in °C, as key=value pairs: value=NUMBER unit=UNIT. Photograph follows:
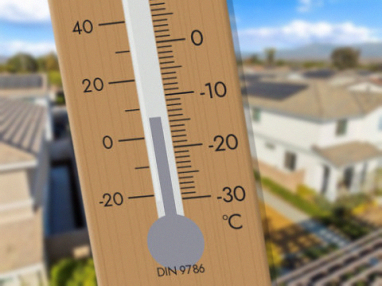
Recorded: value=-14 unit=°C
